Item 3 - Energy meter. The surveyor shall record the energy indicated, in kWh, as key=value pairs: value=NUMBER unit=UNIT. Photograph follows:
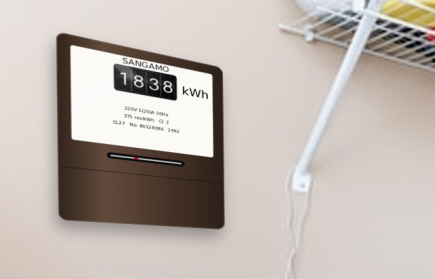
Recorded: value=1838 unit=kWh
